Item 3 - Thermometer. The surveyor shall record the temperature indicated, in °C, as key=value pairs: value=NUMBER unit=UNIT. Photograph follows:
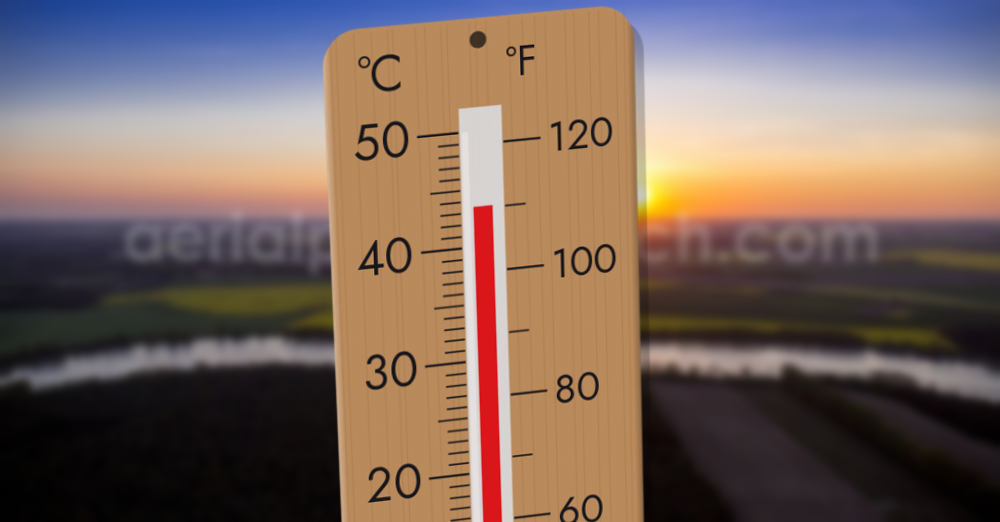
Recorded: value=43.5 unit=°C
